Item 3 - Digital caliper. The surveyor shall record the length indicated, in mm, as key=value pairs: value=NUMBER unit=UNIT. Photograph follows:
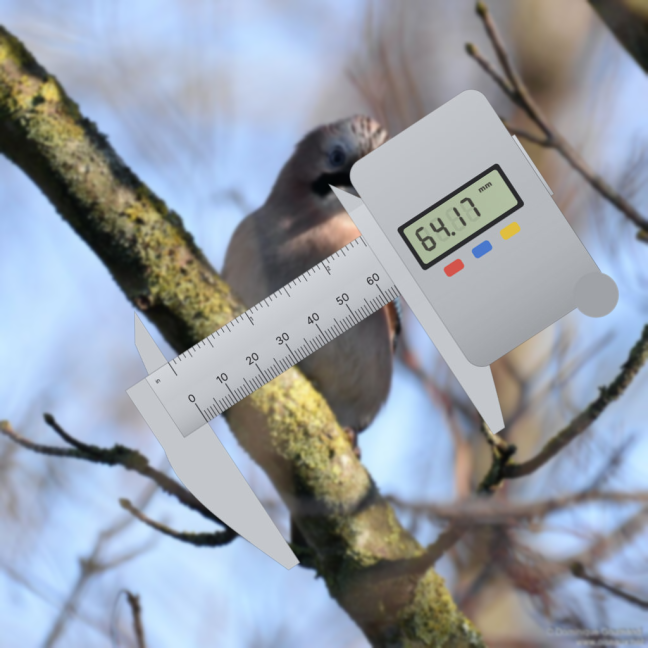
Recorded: value=64.17 unit=mm
